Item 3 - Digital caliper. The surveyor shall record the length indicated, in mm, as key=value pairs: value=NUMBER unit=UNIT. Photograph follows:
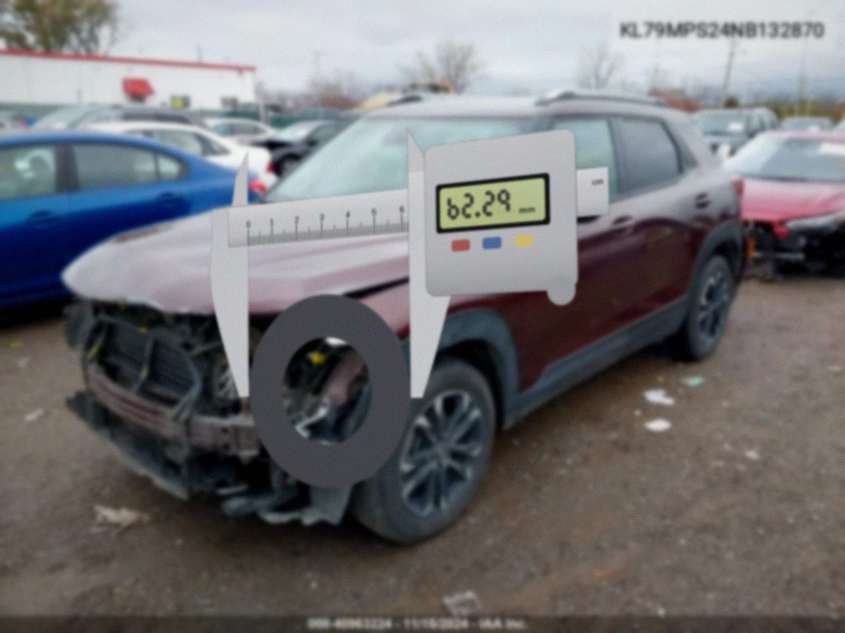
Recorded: value=62.29 unit=mm
